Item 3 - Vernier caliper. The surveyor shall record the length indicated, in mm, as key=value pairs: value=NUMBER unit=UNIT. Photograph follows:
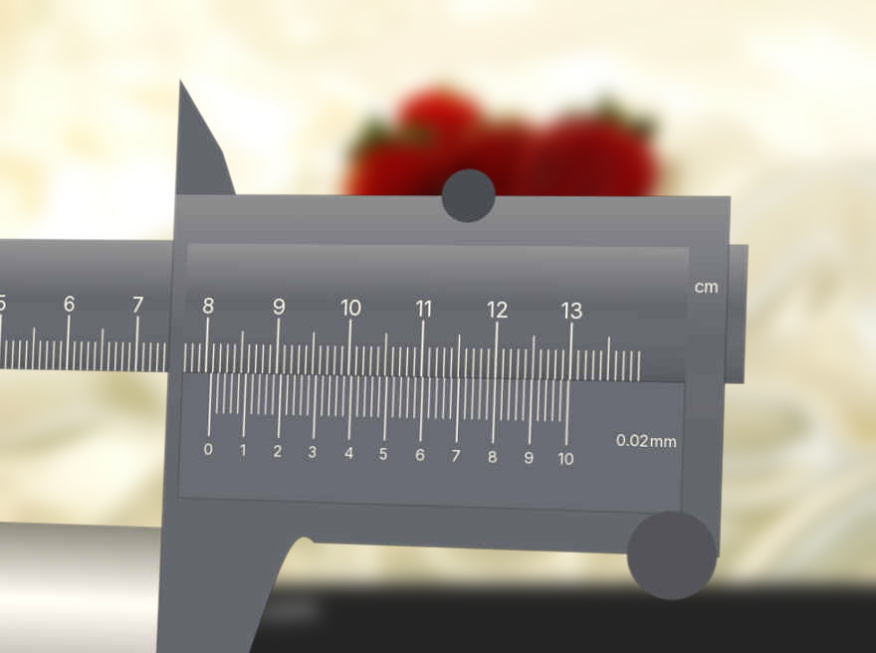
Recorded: value=80.8 unit=mm
